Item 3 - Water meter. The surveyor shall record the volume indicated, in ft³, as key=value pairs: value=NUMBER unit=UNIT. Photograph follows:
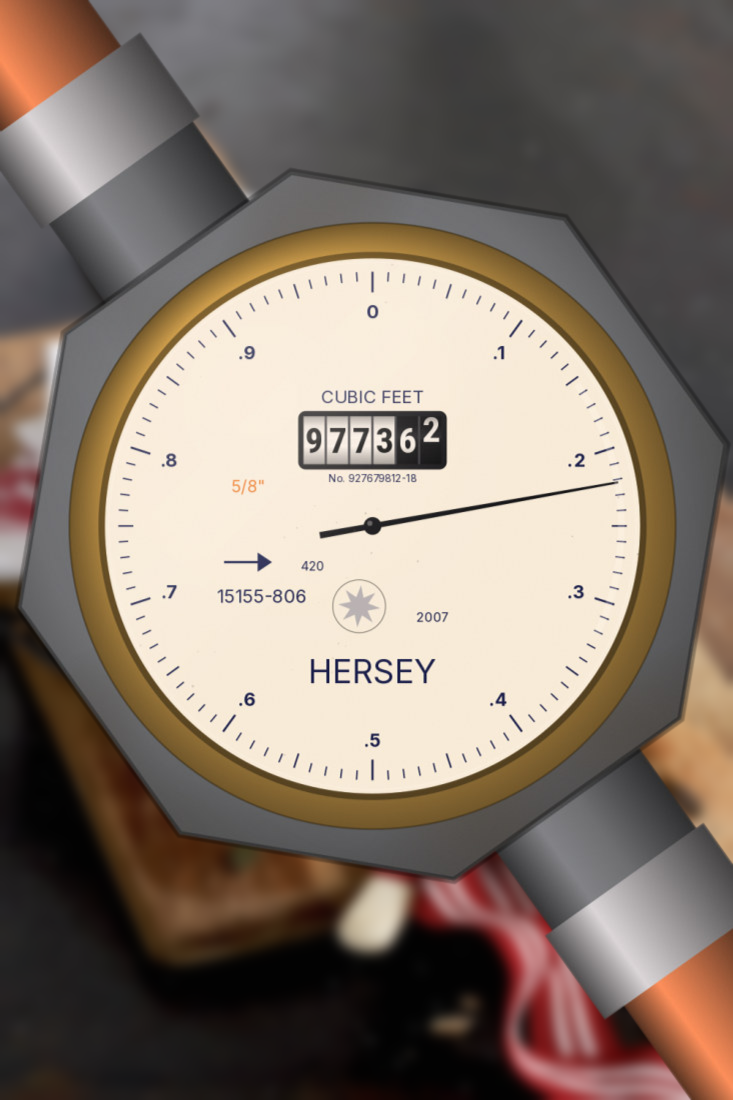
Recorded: value=977362.22 unit=ft³
